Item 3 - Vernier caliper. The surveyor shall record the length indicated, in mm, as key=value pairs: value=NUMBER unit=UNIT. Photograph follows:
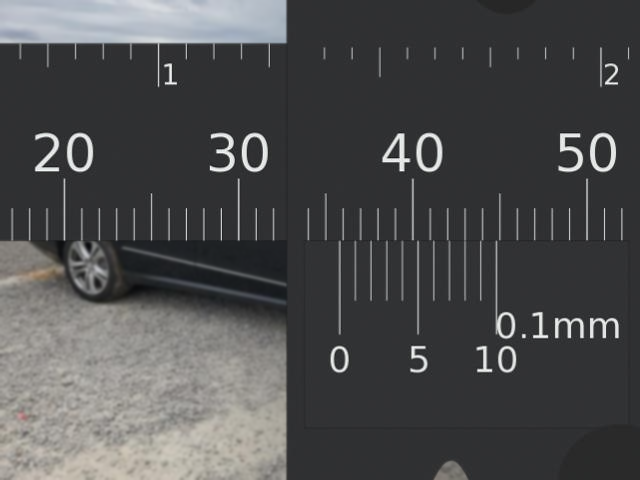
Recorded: value=35.8 unit=mm
